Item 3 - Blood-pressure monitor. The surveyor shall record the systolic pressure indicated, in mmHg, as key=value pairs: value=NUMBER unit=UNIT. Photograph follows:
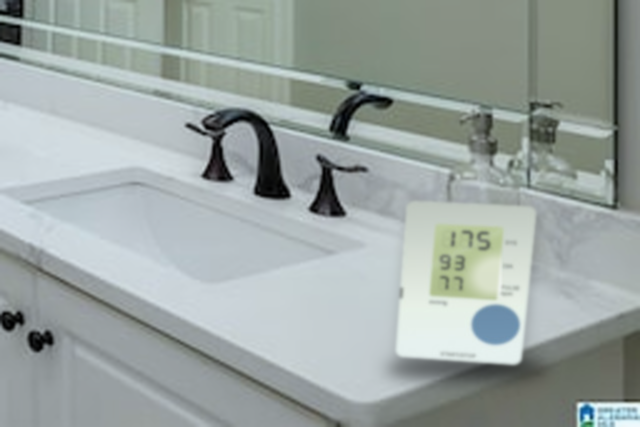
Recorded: value=175 unit=mmHg
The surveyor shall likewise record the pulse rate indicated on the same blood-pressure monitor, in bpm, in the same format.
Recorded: value=77 unit=bpm
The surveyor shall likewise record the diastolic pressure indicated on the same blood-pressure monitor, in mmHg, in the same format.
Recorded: value=93 unit=mmHg
